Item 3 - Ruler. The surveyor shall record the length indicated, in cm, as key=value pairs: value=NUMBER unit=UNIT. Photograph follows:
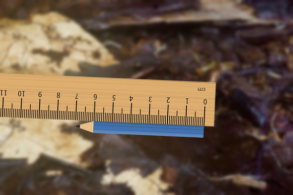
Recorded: value=7 unit=cm
